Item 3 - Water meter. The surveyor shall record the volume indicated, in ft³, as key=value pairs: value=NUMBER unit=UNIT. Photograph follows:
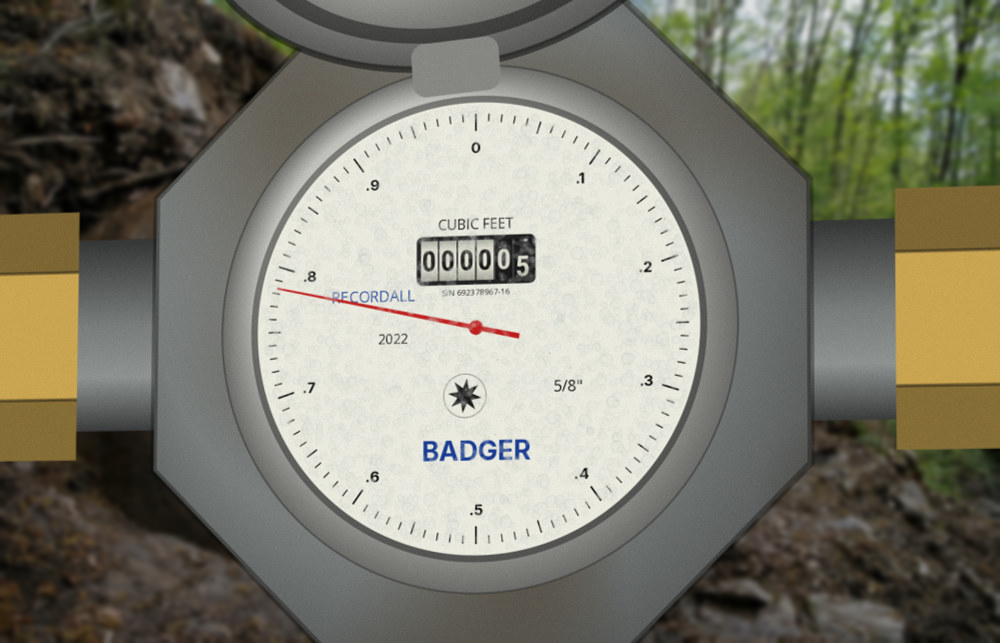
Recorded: value=4.78 unit=ft³
